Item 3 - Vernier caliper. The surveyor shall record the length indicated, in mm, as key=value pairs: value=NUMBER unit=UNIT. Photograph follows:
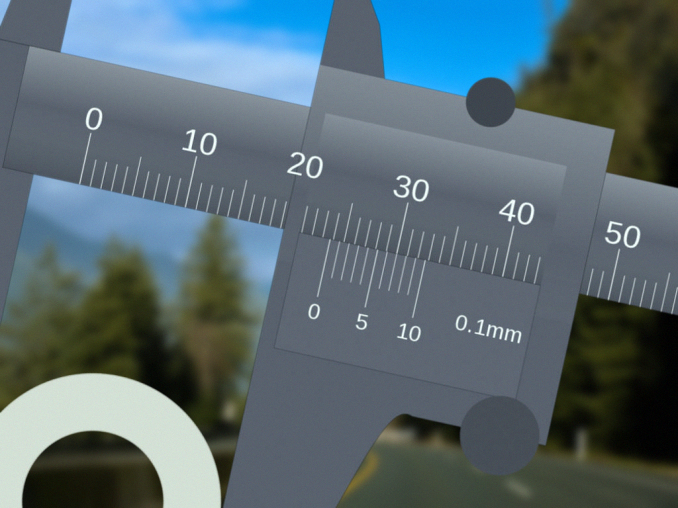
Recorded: value=23.7 unit=mm
